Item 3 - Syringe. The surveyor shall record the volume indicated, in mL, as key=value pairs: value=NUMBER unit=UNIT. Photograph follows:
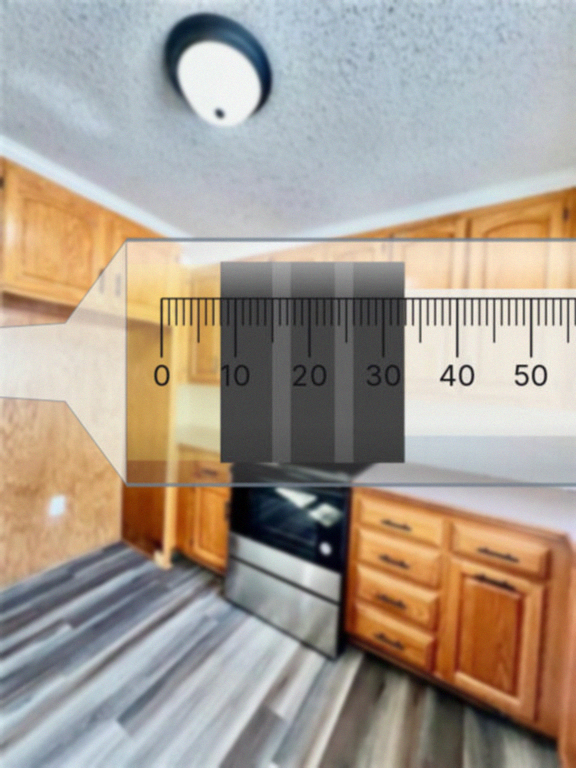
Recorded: value=8 unit=mL
